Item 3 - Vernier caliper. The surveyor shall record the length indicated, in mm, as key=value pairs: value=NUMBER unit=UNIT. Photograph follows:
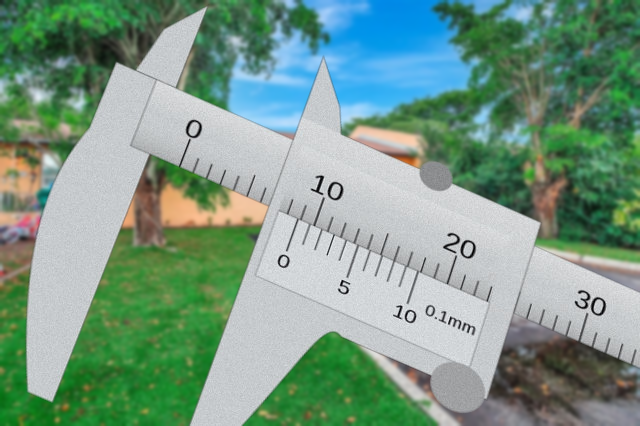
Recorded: value=8.8 unit=mm
